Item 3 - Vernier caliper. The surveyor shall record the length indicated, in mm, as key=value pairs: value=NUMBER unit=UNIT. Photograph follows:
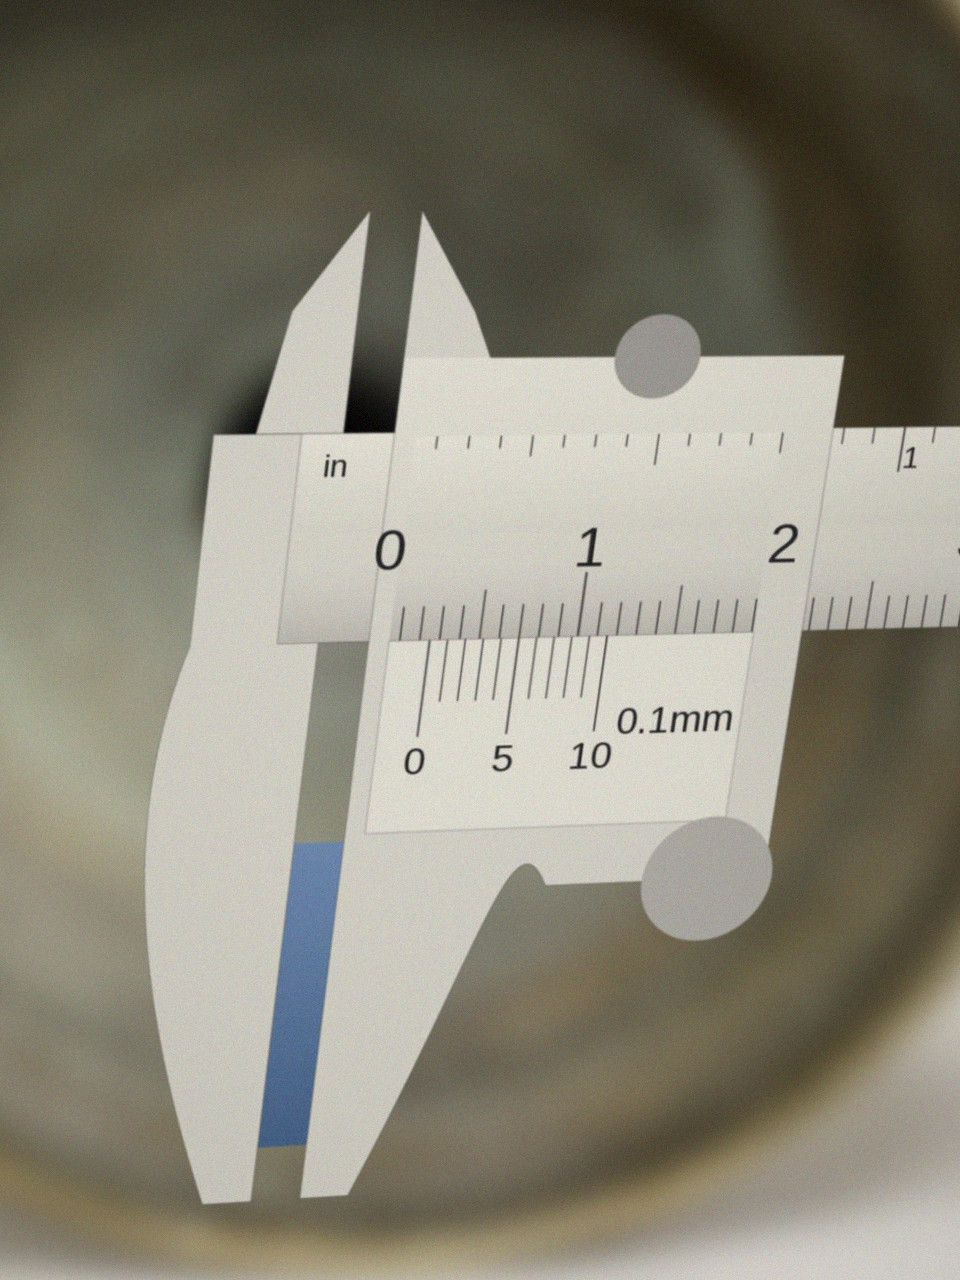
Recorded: value=2.5 unit=mm
